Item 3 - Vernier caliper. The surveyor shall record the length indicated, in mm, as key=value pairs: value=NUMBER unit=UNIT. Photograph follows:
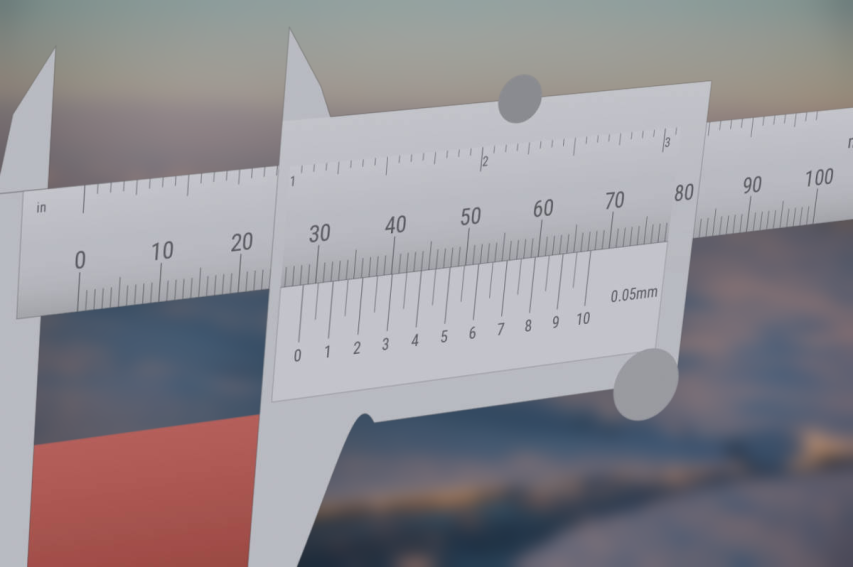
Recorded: value=28.4 unit=mm
